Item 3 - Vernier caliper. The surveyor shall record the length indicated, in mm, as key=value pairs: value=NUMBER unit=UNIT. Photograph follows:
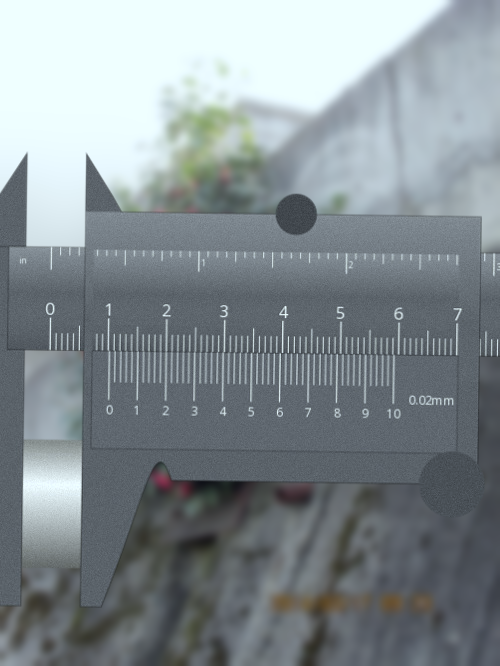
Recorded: value=10.2 unit=mm
